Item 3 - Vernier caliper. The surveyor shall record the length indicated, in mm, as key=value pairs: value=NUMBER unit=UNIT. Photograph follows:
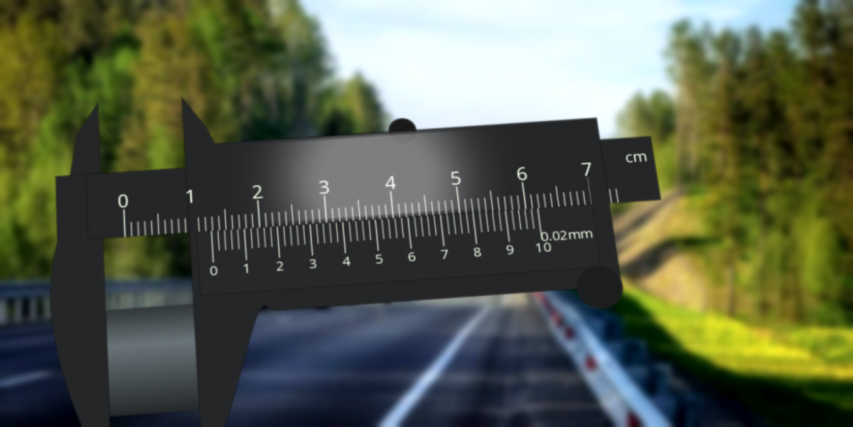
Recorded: value=12.8 unit=mm
